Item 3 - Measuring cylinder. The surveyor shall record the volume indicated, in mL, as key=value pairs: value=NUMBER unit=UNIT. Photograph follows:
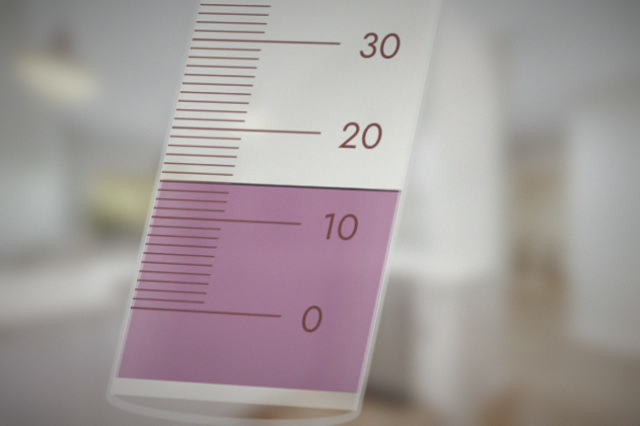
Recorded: value=14 unit=mL
